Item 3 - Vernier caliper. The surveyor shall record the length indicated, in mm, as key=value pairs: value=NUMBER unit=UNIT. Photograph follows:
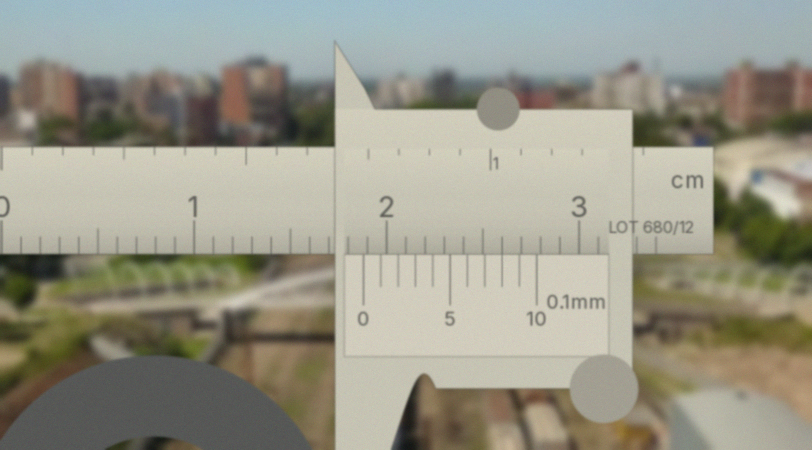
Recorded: value=18.8 unit=mm
